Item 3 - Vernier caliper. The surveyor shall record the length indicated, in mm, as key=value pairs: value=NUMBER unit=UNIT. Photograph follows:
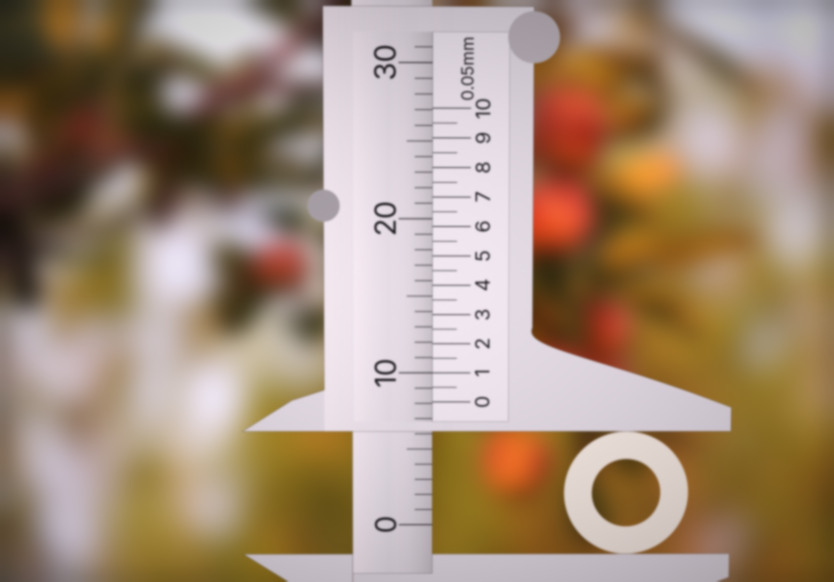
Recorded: value=8.1 unit=mm
